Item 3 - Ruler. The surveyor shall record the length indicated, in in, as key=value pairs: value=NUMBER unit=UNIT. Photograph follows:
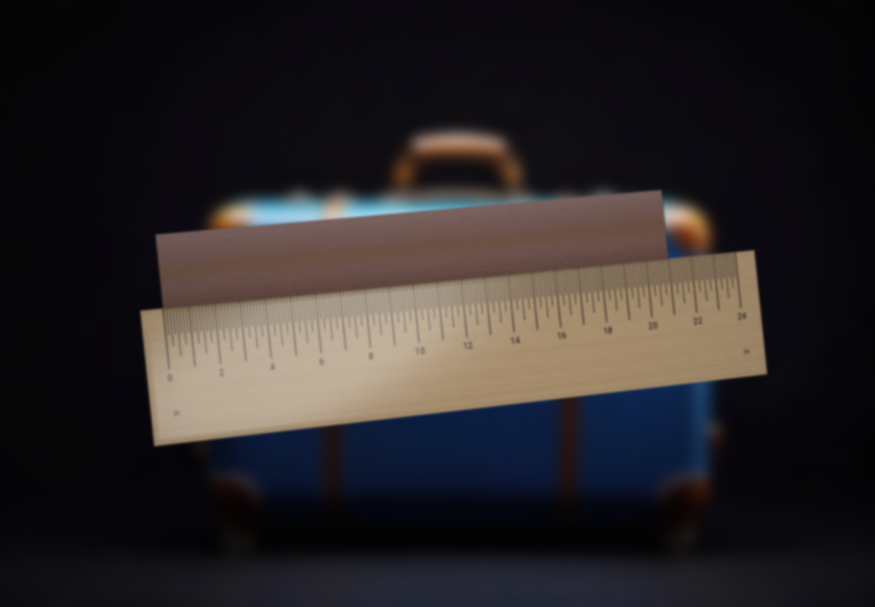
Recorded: value=21 unit=in
